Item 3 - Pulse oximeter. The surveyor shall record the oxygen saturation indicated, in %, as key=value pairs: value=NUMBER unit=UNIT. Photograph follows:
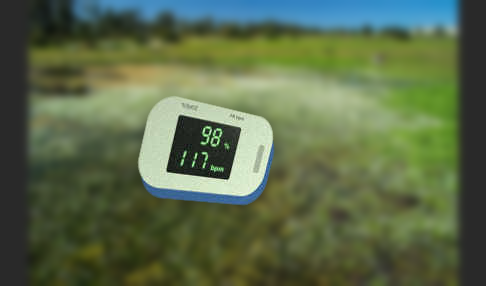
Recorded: value=98 unit=%
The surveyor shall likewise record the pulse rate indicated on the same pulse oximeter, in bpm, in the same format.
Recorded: value=117 unit=bpm
